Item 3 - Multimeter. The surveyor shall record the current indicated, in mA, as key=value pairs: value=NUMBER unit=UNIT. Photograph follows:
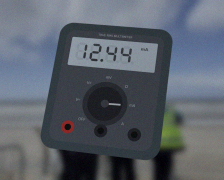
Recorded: value=12.44 unit=mA
